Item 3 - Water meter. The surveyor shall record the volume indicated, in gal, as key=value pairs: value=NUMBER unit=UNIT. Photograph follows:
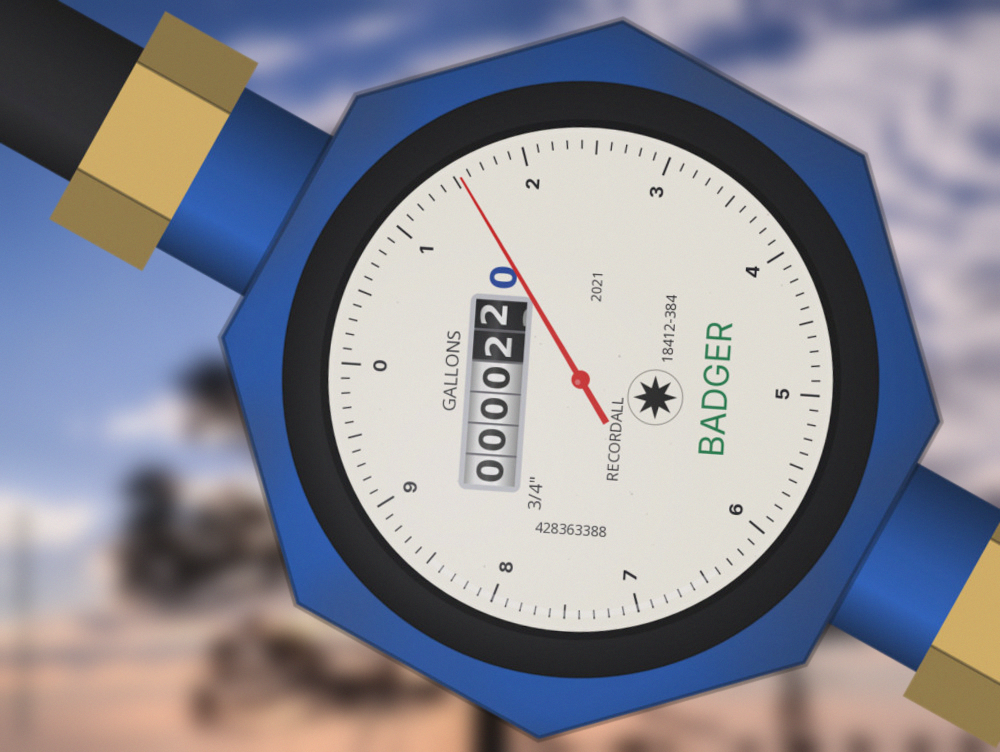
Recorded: value=221.5 unit=gal
